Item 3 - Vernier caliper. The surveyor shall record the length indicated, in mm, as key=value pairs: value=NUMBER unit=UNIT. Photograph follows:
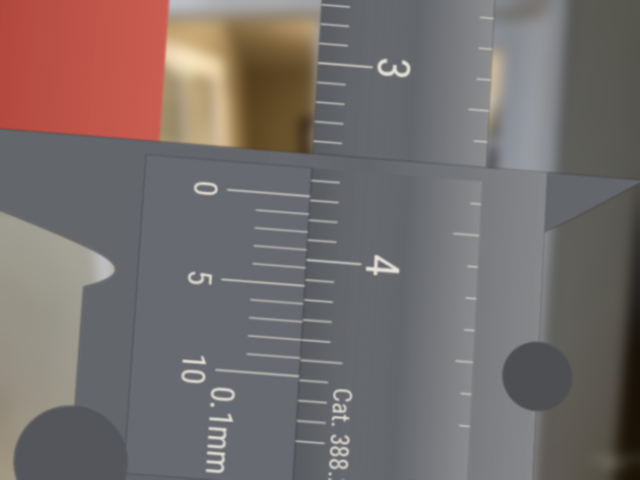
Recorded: value=36.8 unit=mm
